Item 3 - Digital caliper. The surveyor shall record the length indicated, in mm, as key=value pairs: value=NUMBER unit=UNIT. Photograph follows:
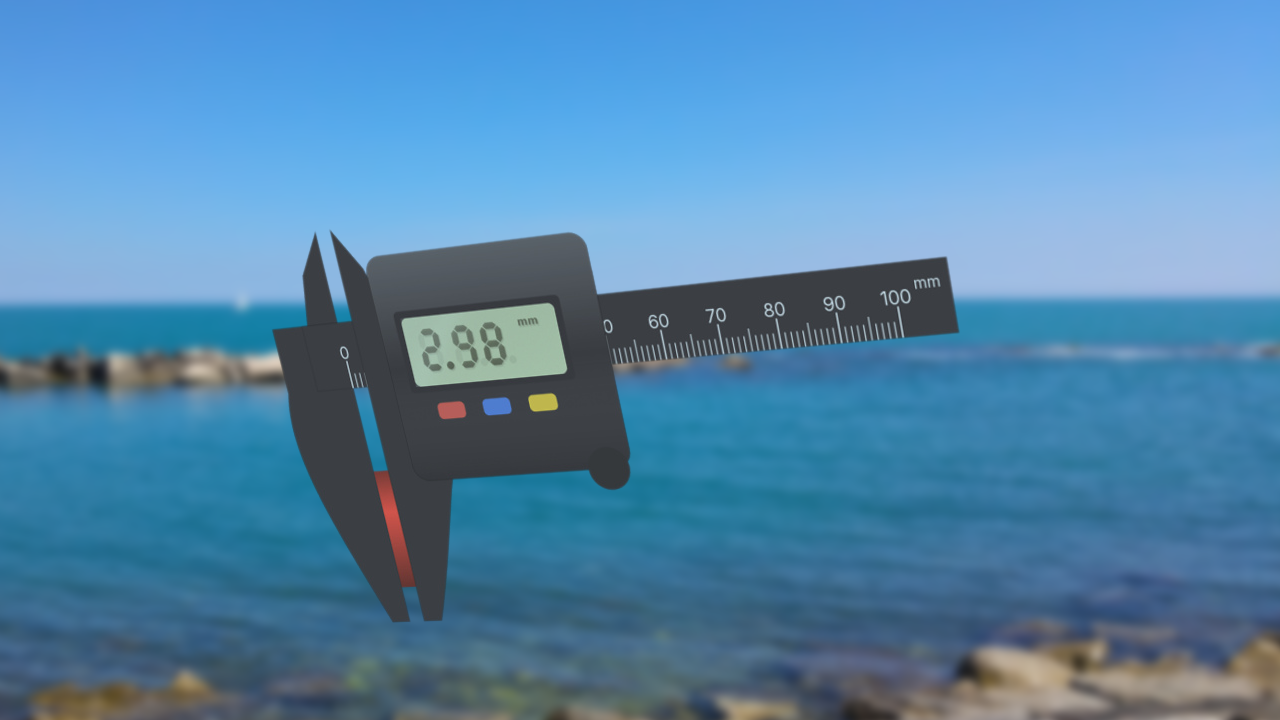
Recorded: value=2.98 unit=mm
